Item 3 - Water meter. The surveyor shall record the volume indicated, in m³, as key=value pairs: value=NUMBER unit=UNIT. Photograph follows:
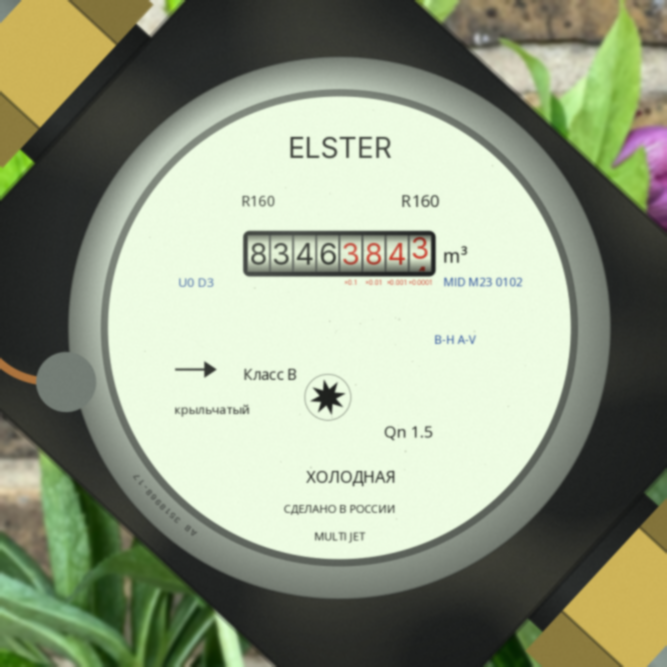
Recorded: value=8346.3843 unit=m³
